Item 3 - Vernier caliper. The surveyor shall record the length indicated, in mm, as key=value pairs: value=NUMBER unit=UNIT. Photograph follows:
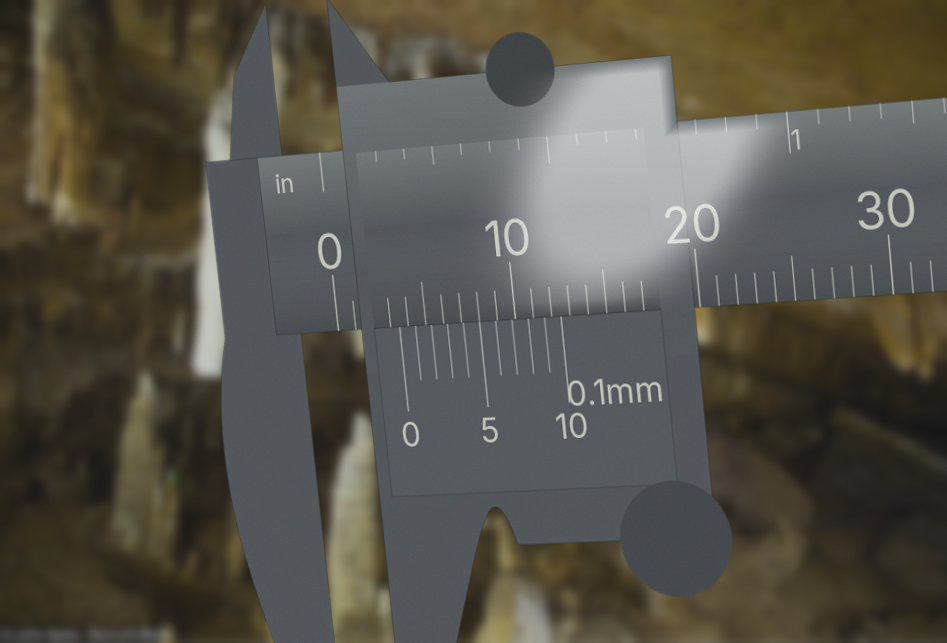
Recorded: value=3.5 unit=mm
